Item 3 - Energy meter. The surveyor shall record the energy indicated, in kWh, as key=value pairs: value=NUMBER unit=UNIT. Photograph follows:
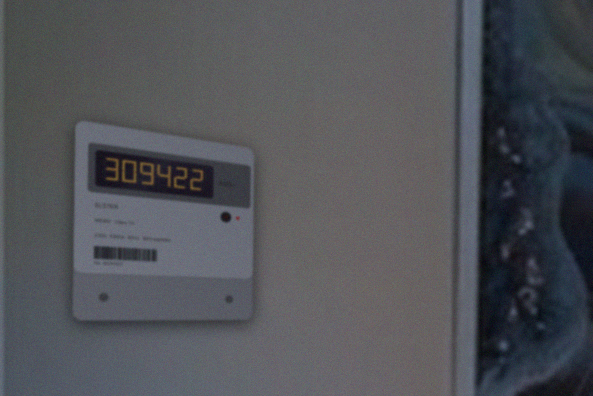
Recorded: value=309422 unit=kWh
